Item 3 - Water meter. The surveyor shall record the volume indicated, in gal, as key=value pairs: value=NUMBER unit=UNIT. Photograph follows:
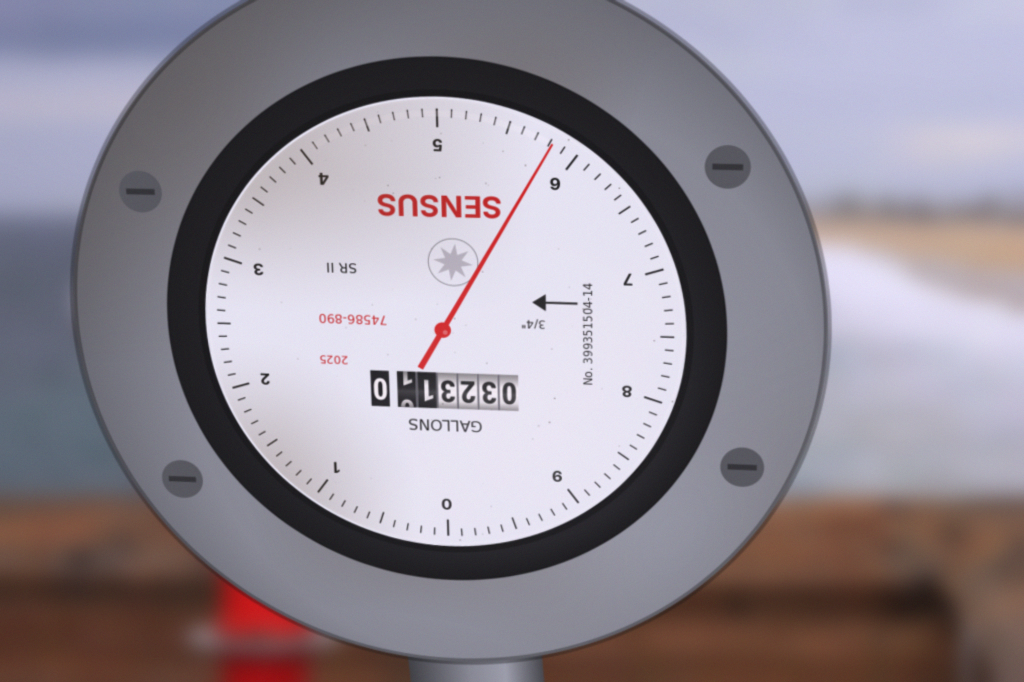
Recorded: value=323105.8 unit=gal
